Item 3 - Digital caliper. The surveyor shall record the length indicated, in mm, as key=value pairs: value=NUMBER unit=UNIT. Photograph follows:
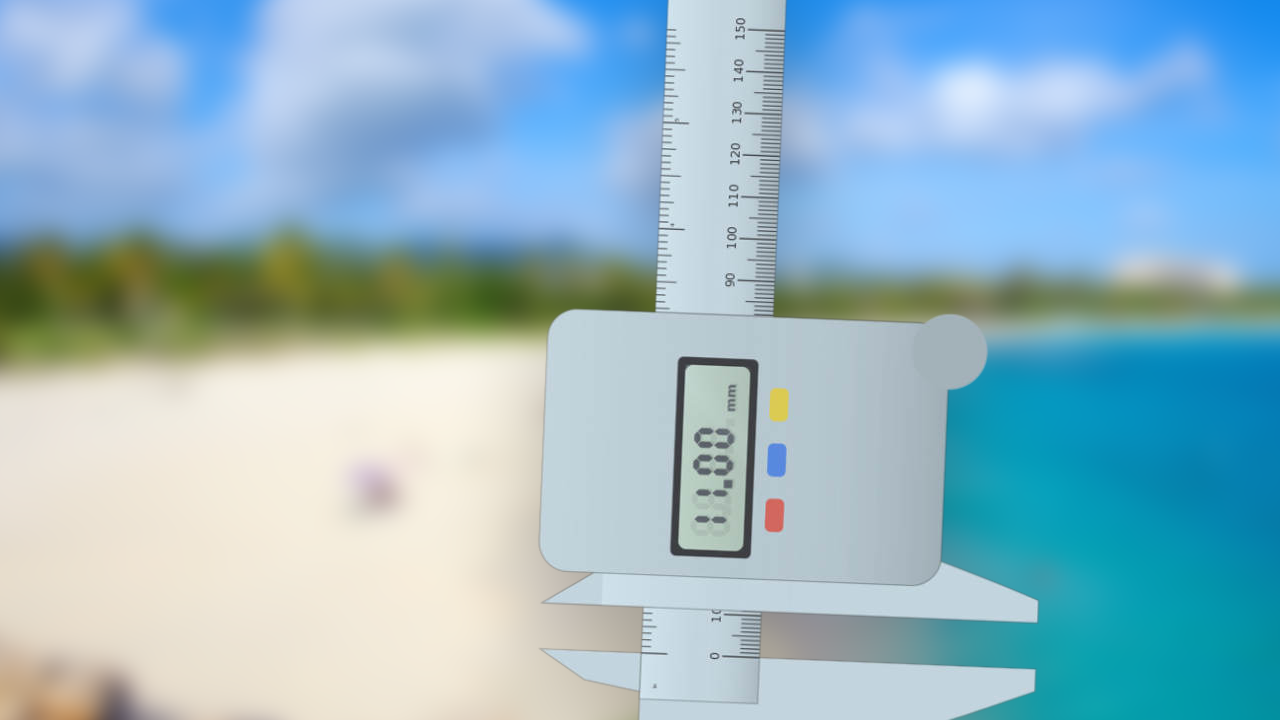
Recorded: value=11.00 unit=mm
